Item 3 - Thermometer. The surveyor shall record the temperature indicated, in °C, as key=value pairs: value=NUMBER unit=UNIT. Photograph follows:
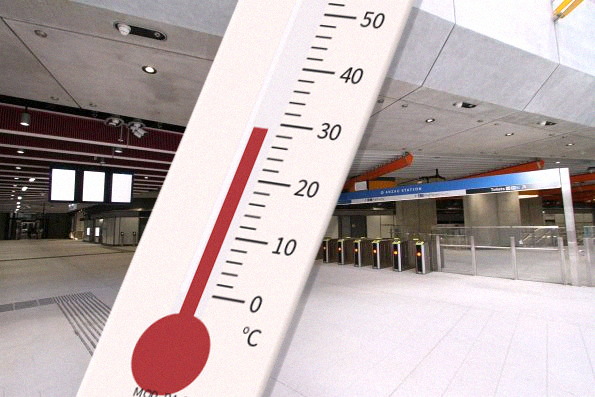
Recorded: value=29 unit=°C
